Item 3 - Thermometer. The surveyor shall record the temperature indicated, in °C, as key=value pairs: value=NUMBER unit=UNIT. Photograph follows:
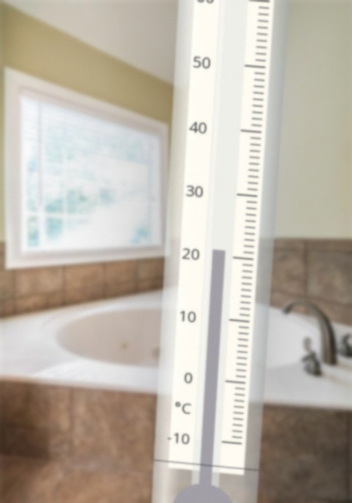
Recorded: value=21 unit=°C
